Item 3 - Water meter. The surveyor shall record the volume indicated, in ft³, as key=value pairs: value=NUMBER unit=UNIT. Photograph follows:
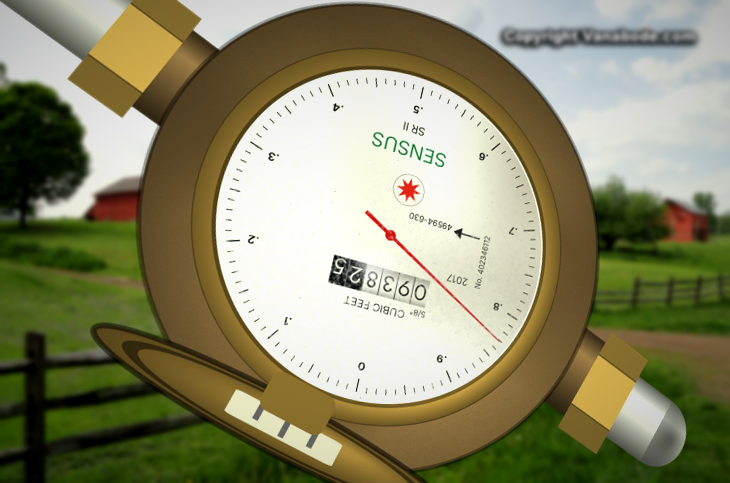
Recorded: value=93824.83 unit=ft³
